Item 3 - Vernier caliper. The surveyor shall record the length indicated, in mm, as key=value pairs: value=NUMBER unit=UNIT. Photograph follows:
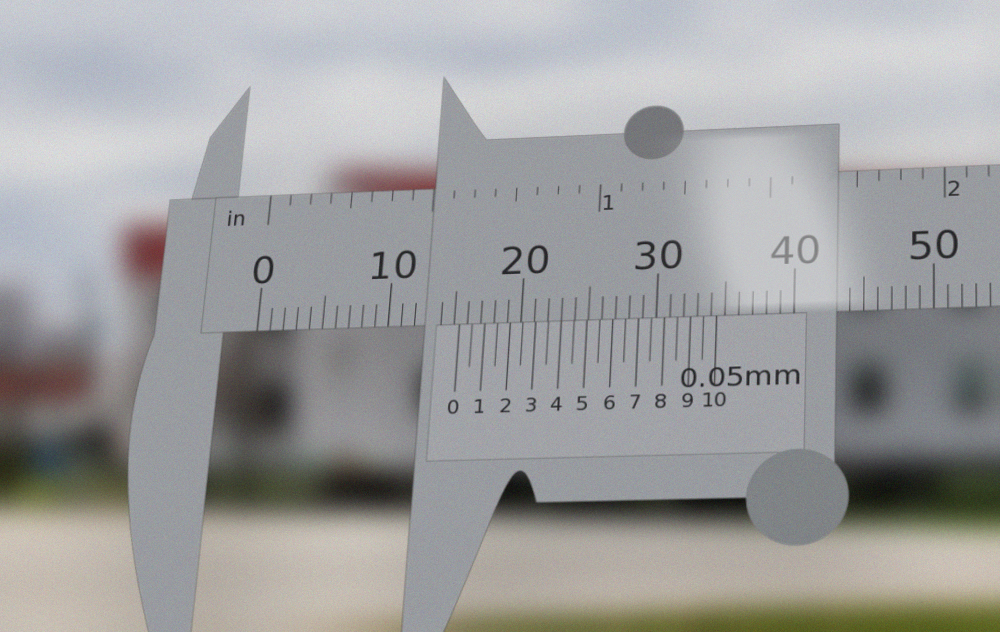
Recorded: value=15.4 unit=mm
